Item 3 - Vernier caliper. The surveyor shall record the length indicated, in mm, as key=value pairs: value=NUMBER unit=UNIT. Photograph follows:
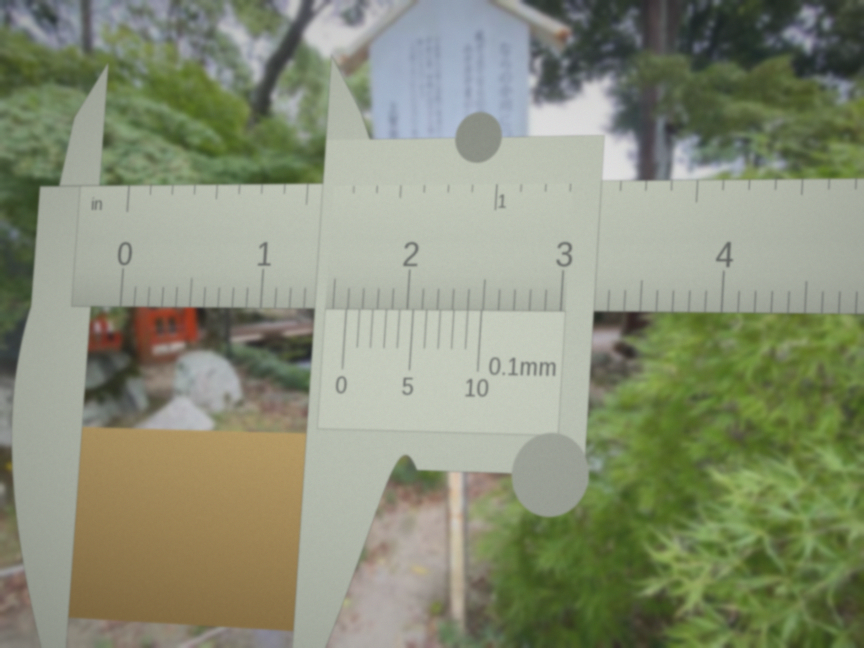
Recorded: value=15.9 unit=mm
